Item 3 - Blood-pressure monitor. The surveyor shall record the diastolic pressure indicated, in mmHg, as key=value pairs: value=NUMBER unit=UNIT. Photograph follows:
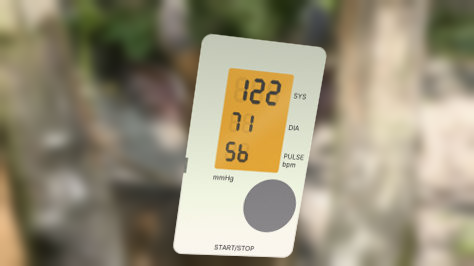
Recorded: value=71 unit=mmHg
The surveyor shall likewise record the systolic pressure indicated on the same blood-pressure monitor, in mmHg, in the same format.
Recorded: value=122 unit=mmHg
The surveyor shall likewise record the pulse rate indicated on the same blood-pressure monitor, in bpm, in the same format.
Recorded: value=56 unit=bpm
